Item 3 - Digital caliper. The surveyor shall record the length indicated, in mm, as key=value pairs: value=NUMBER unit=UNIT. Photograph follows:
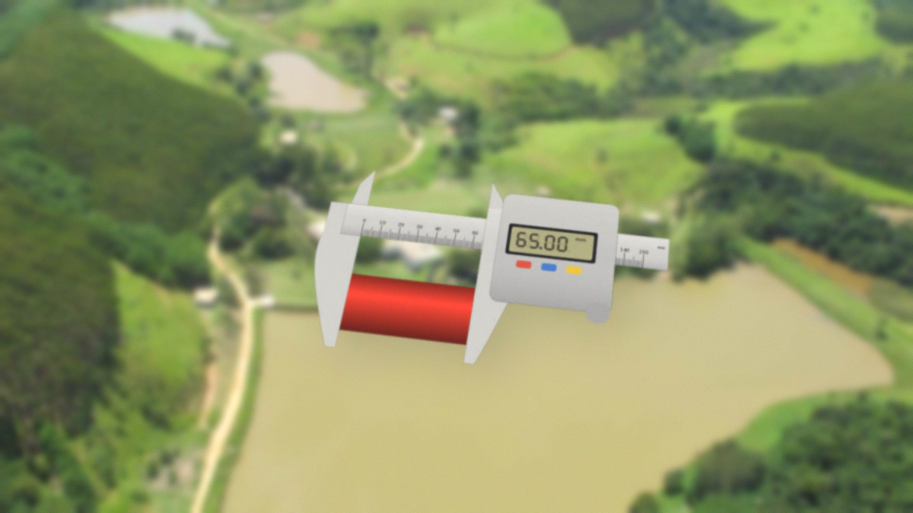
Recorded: value=65.00 unit=mm
